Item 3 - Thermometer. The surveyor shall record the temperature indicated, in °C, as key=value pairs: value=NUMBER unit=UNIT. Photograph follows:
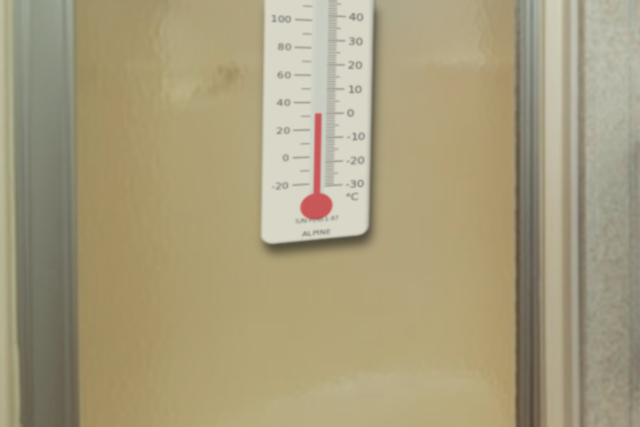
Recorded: value=0 unit=°C
